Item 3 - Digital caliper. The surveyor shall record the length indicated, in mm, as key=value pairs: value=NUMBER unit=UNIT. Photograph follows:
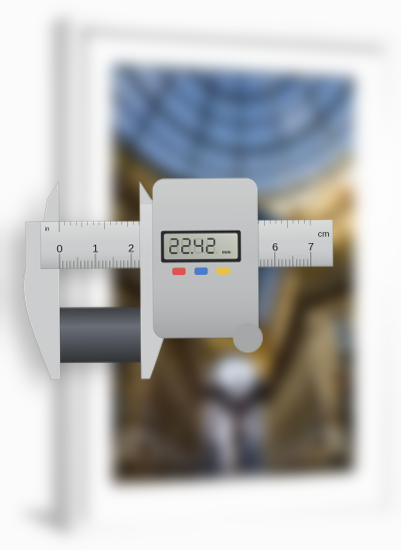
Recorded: value=22.42 unit=mm
